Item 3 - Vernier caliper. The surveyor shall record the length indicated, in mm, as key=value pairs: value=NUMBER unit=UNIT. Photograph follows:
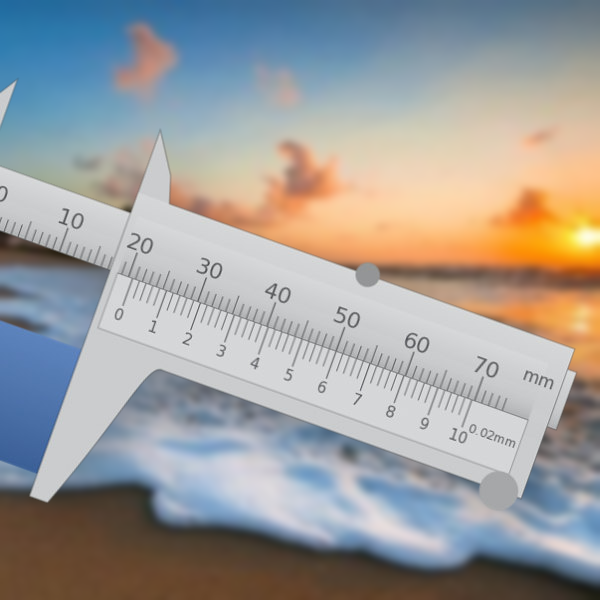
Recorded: value=20.6 unit=mm
